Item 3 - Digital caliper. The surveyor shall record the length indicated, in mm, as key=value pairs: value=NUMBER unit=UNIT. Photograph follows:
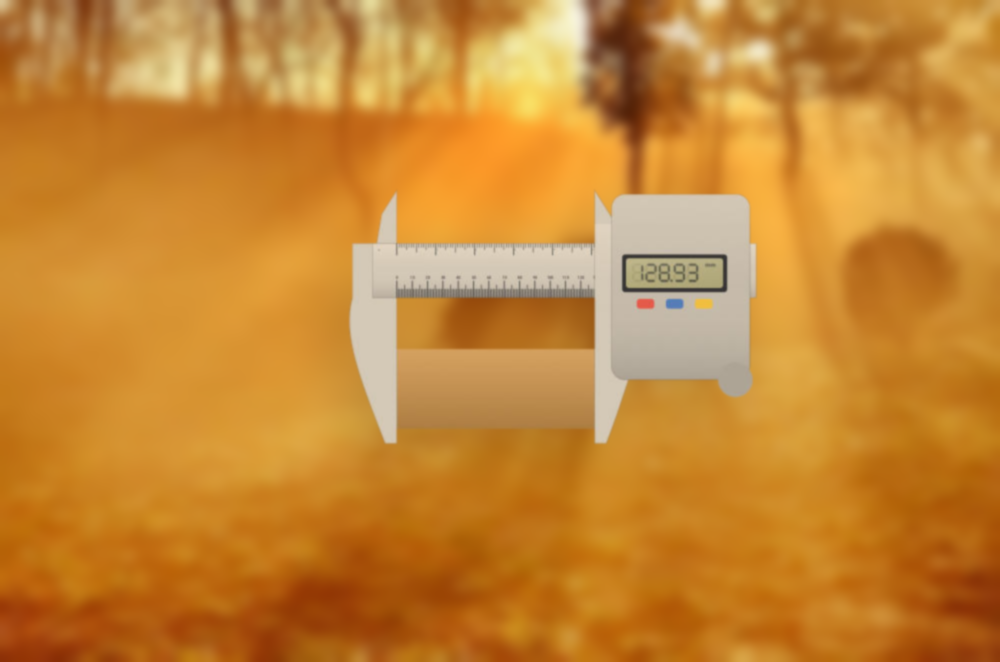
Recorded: value=128.93 unit=mm
